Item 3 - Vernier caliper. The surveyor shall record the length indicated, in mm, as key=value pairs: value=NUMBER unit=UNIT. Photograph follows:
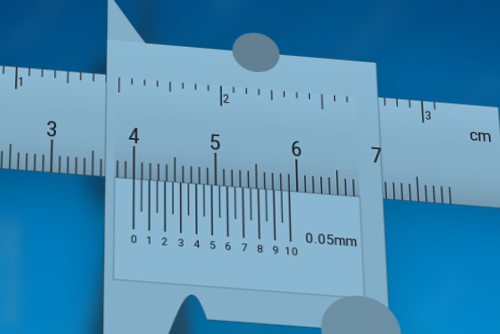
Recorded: value=40.0 unit=mm
